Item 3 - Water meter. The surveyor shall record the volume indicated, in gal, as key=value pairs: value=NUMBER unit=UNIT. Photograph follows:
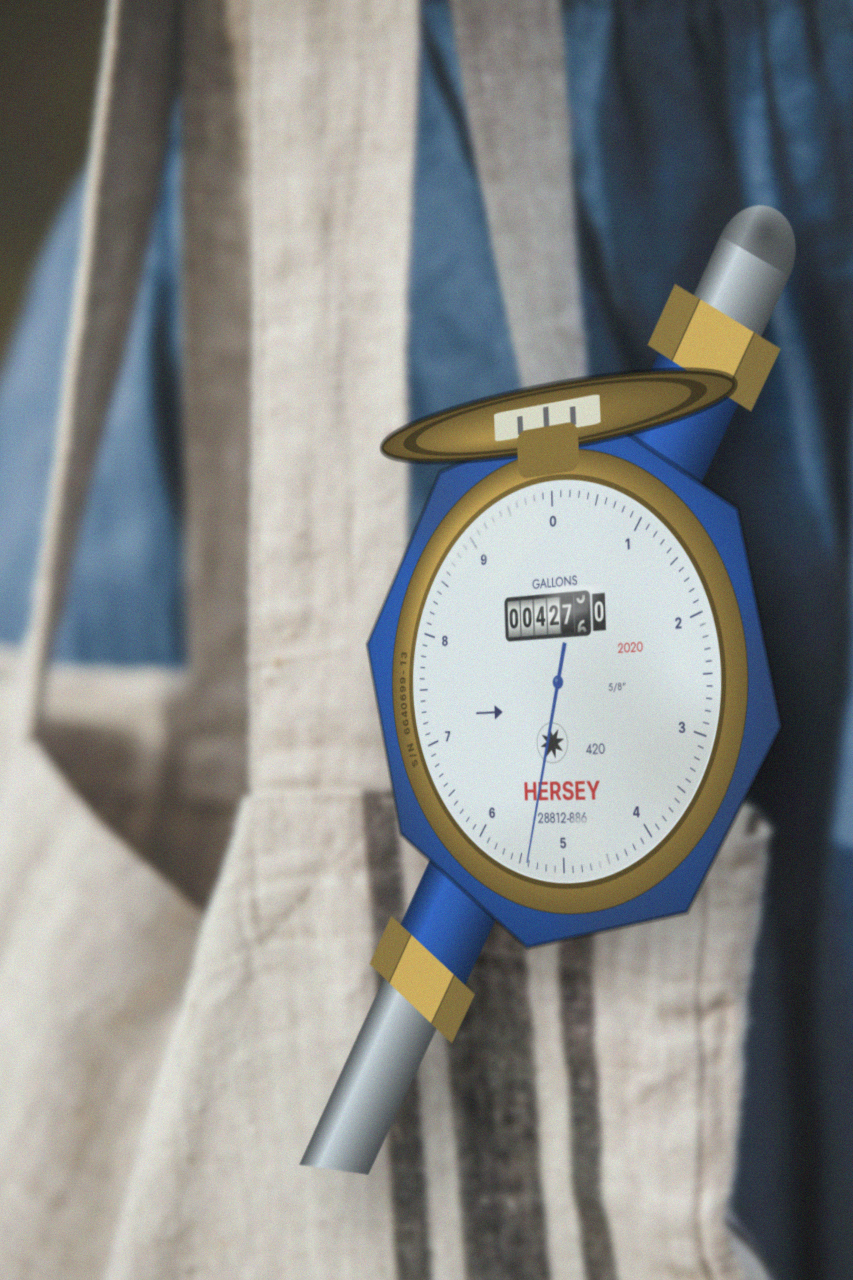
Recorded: value=42755.4 unit=gal
